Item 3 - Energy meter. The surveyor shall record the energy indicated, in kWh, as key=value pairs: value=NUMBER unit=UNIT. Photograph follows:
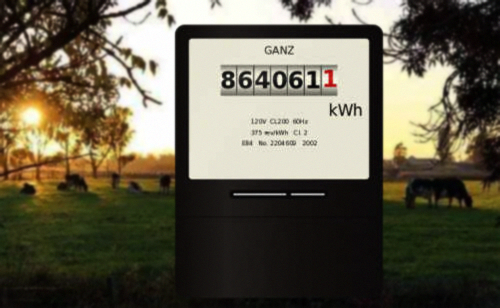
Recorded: value=864061.1 unit=kWh
